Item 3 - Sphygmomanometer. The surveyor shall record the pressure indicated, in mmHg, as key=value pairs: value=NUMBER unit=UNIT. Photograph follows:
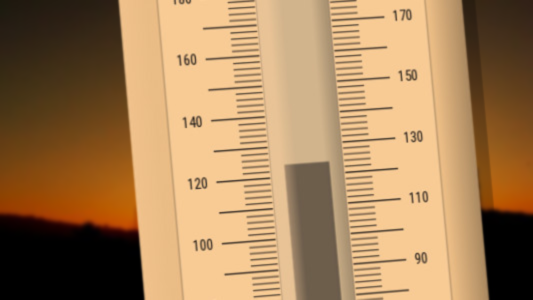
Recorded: value=124 unit=mmHg
